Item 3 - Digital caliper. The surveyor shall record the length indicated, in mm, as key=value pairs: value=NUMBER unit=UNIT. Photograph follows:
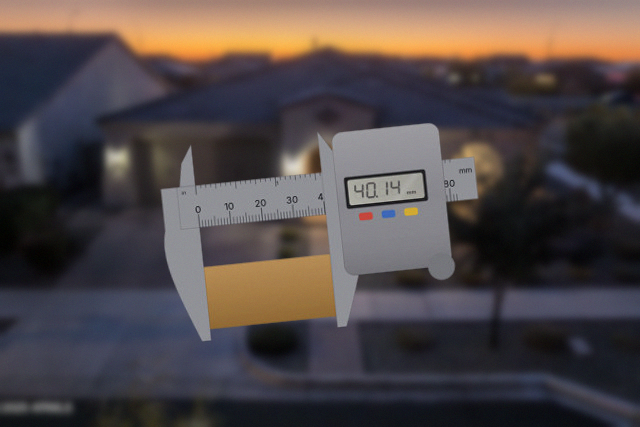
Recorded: value=40.14 unit=mm
